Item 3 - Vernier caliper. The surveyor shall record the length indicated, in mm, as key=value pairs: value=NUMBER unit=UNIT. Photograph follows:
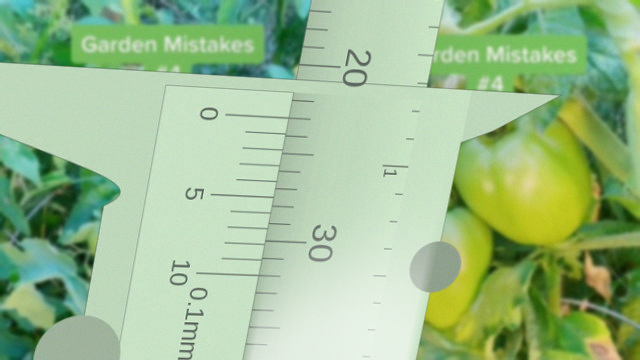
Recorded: value=23.0 unit=mm
